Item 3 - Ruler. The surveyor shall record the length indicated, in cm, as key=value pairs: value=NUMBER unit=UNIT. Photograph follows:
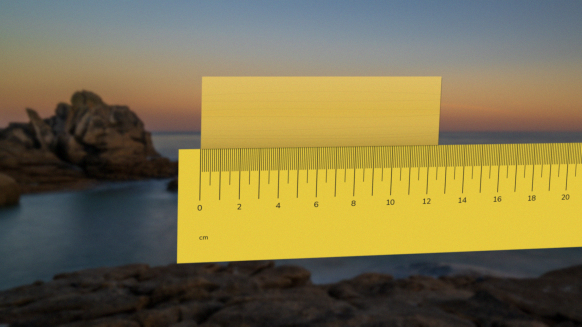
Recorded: value=12.5 unit=cm
